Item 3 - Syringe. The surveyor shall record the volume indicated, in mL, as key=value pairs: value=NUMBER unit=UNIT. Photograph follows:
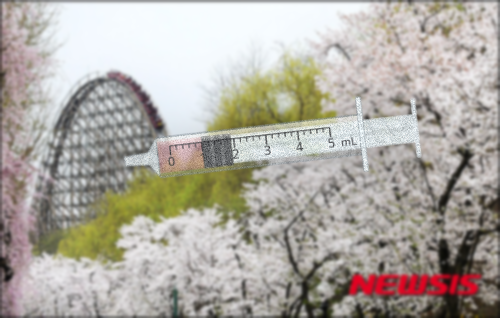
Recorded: value=1 unit=mL
